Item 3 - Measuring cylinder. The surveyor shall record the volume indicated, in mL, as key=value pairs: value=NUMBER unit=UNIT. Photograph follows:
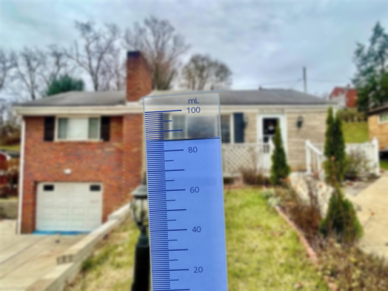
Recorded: value=85 unit=mL
